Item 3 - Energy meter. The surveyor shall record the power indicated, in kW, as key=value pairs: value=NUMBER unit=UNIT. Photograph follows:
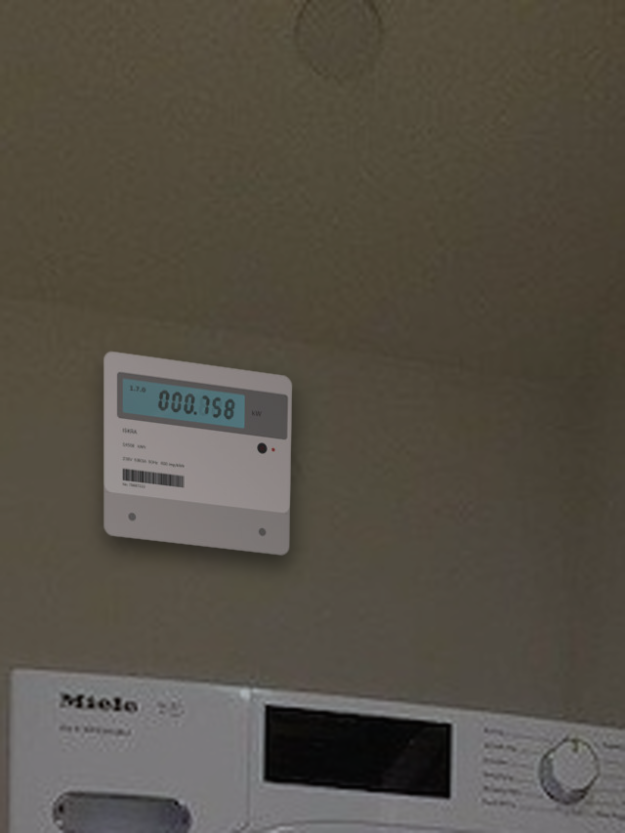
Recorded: value=0.758 unit=kW
